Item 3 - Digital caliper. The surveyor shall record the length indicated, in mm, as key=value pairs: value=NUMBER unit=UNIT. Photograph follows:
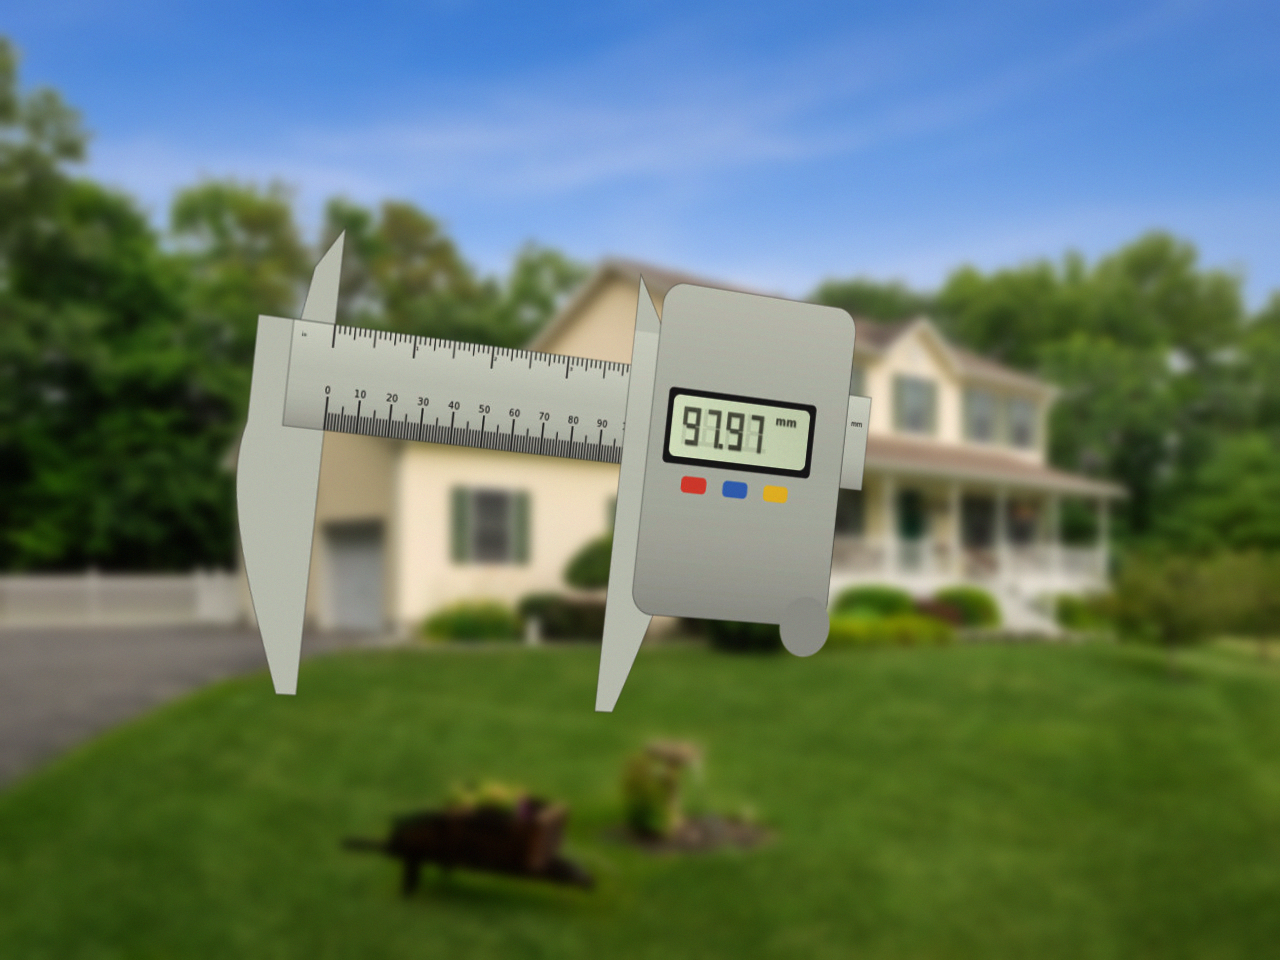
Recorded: value=97.97 unit=mm
